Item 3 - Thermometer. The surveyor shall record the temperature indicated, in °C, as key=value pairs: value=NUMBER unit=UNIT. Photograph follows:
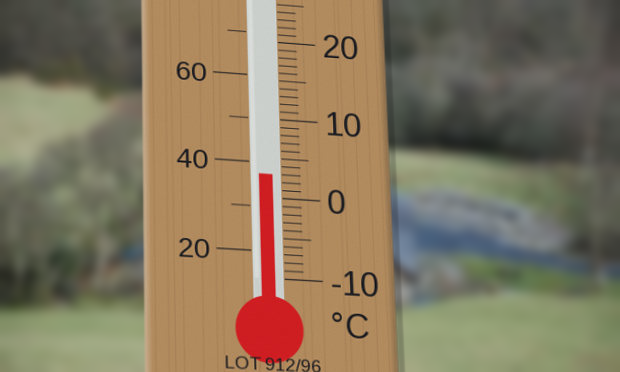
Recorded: value=3 unit=°C
